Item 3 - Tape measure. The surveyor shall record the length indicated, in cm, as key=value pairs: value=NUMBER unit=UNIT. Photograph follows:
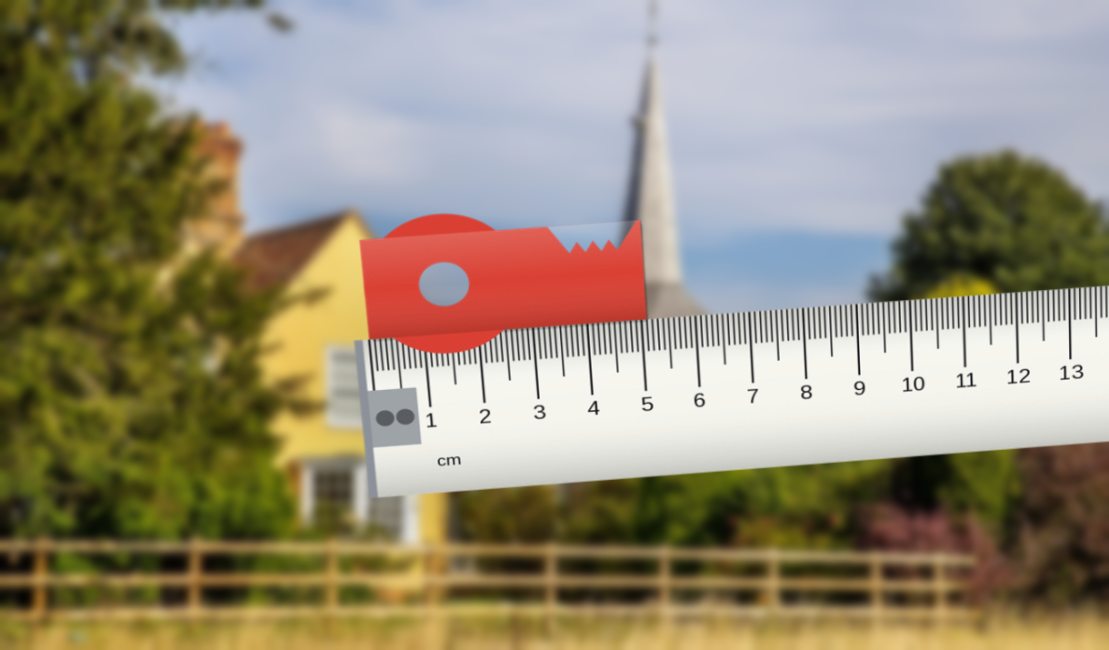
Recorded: value=5.1 unit=cm
